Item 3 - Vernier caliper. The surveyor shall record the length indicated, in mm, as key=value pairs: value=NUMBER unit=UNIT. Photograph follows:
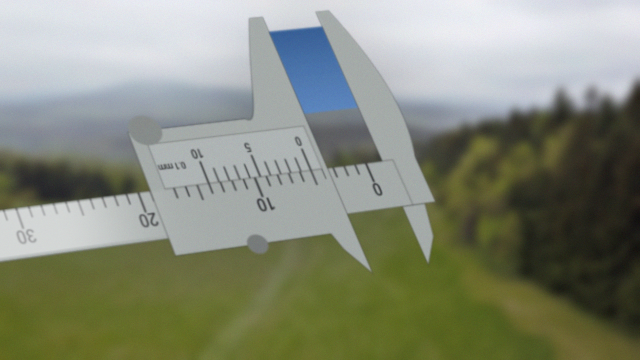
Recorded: value=5.0 unit=mm
